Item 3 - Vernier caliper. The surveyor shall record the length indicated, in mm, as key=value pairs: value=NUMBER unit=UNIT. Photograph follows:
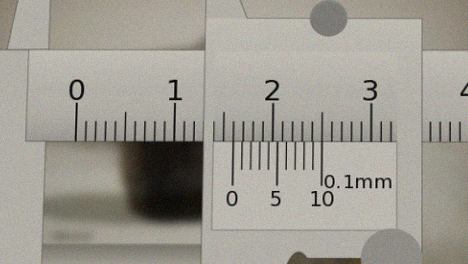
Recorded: value=16.0 unit=mm
